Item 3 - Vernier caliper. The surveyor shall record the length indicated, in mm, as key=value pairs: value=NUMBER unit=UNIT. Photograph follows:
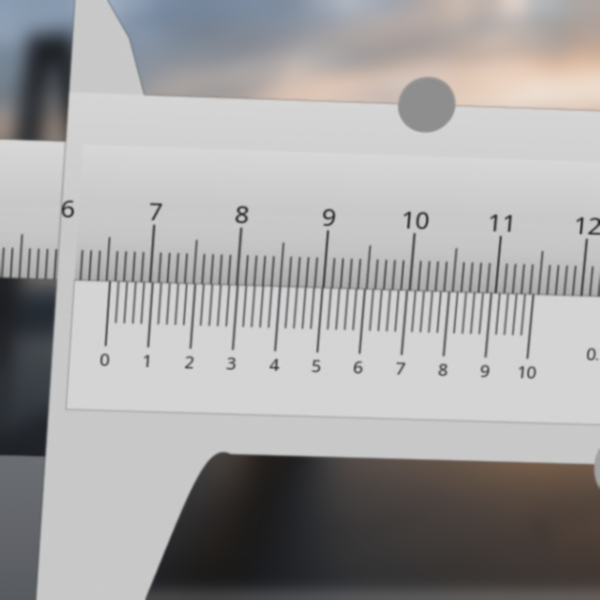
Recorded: value=65.4 unit=mm
